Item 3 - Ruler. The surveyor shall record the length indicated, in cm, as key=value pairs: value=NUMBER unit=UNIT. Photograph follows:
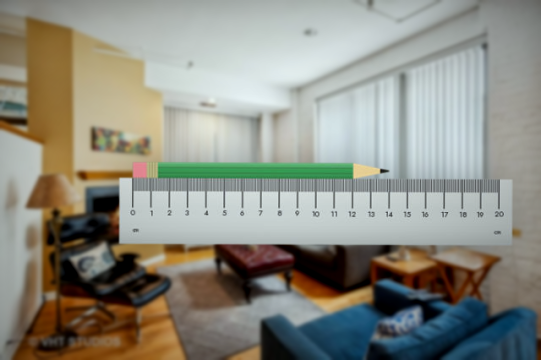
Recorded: value=14 unit=cm
